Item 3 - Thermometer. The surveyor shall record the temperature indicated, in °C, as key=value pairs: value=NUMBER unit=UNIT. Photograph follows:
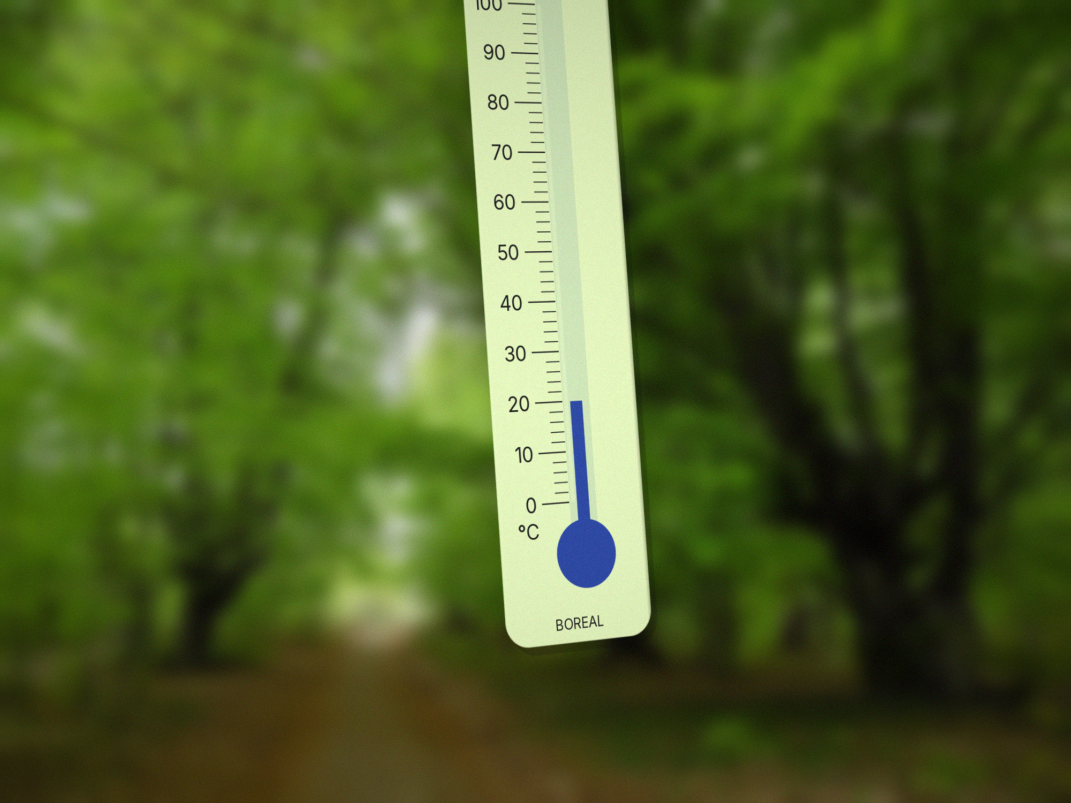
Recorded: value=20 unit=°C
